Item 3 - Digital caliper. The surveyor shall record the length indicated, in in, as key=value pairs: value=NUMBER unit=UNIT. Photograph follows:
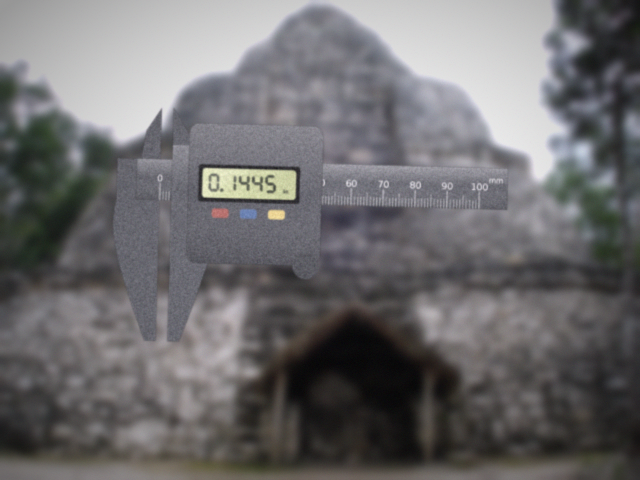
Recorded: value=0.1445 unit=in
